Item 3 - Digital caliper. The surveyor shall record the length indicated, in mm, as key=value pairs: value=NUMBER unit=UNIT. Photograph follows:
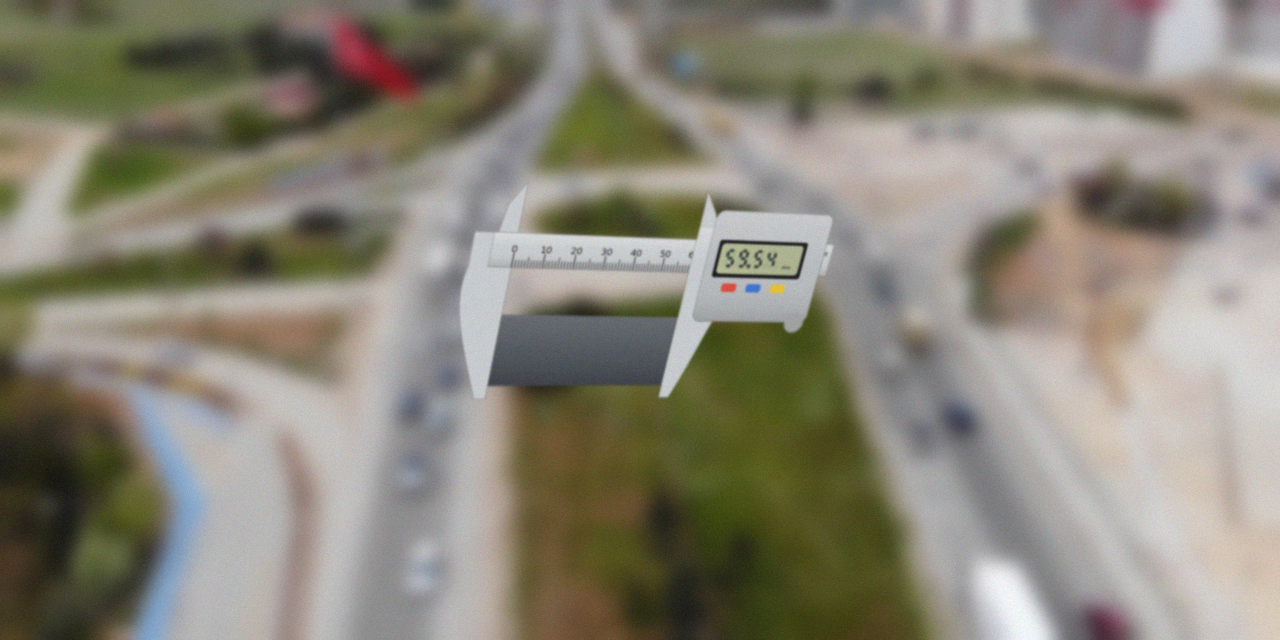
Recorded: value=59.54 unit=mm
